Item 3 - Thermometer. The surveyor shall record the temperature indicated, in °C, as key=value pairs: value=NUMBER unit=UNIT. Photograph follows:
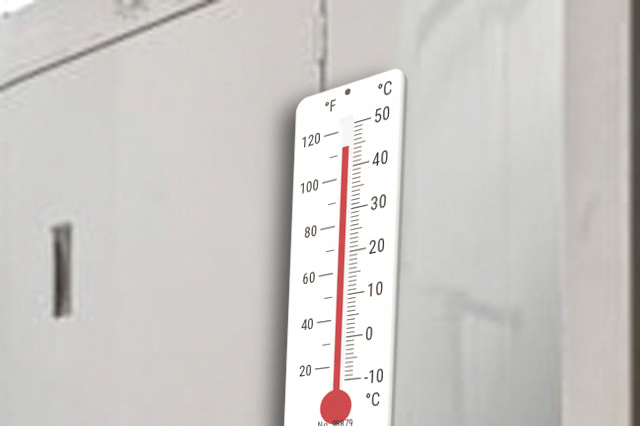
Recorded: value=45 unit=°C
